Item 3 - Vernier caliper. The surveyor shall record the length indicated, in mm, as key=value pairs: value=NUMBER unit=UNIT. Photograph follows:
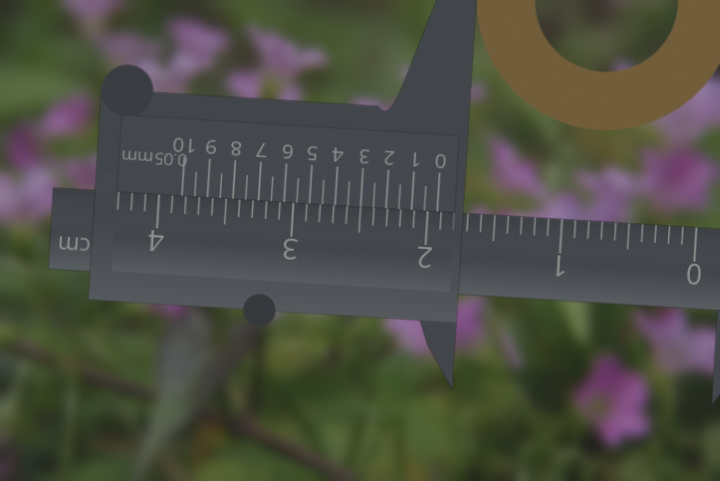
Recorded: value=19.3 unit=mm
